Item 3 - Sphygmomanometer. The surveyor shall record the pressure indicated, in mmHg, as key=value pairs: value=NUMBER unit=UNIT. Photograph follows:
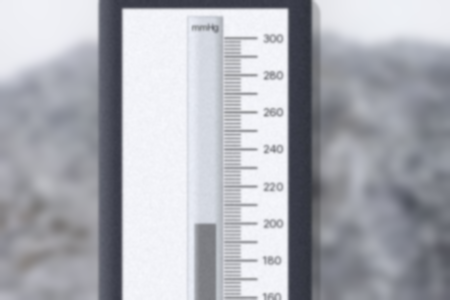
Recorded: value=200 unit=mmHg
